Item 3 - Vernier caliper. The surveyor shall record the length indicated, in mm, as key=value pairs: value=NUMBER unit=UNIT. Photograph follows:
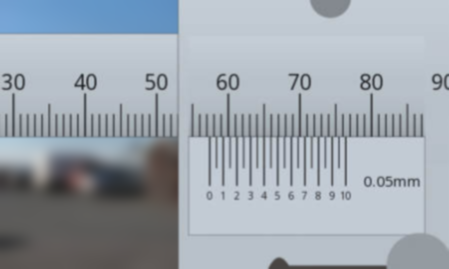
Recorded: value=57.4 unit=mm
